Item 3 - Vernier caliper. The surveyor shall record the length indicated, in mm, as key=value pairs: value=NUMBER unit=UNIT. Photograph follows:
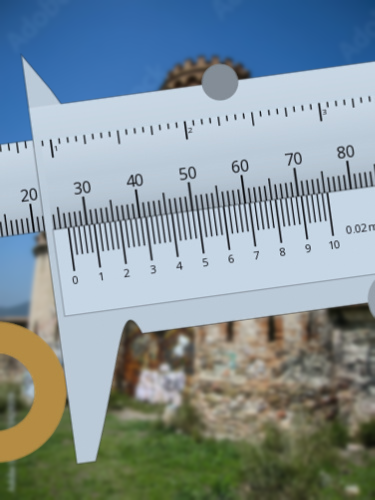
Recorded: value=26.5 unit=mm
